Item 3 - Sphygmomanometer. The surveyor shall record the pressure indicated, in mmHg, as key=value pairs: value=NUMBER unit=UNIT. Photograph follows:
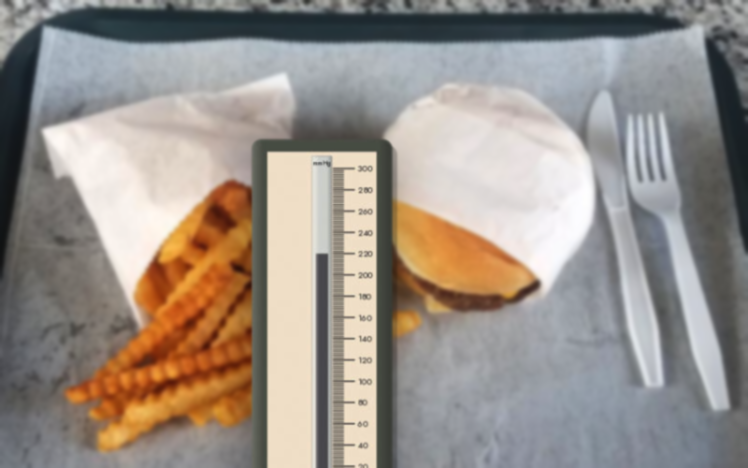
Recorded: value=220 unit=mmHg
